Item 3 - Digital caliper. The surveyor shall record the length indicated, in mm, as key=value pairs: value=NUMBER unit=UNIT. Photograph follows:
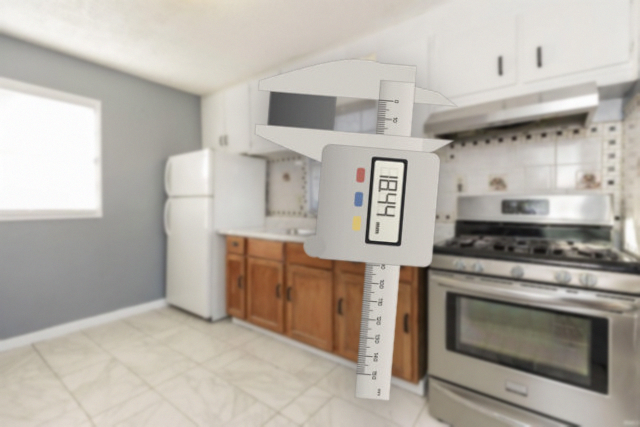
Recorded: value=18.44 unit=mm
